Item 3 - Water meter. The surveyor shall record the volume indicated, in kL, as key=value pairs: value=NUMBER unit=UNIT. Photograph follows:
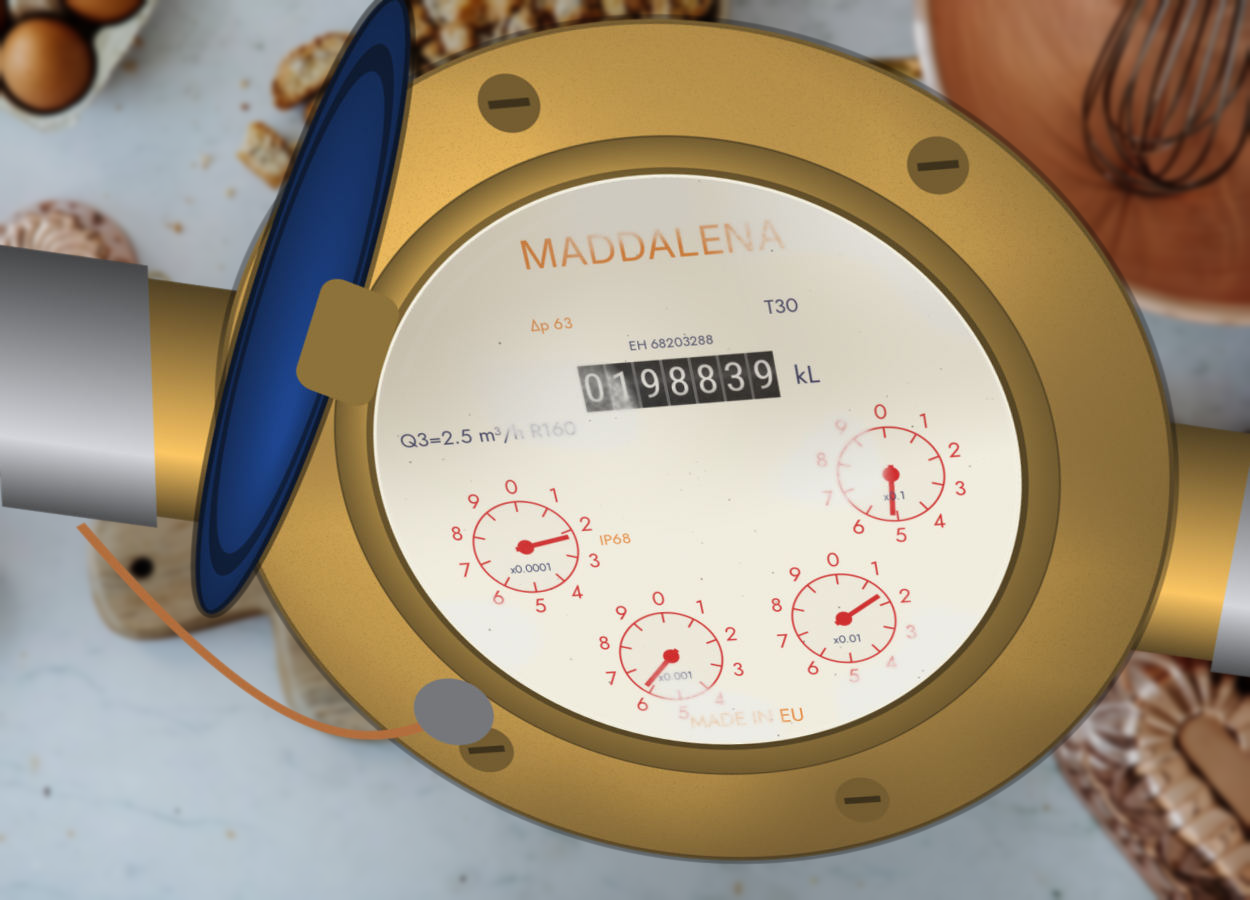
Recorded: value=198839.5162 unit=kL
